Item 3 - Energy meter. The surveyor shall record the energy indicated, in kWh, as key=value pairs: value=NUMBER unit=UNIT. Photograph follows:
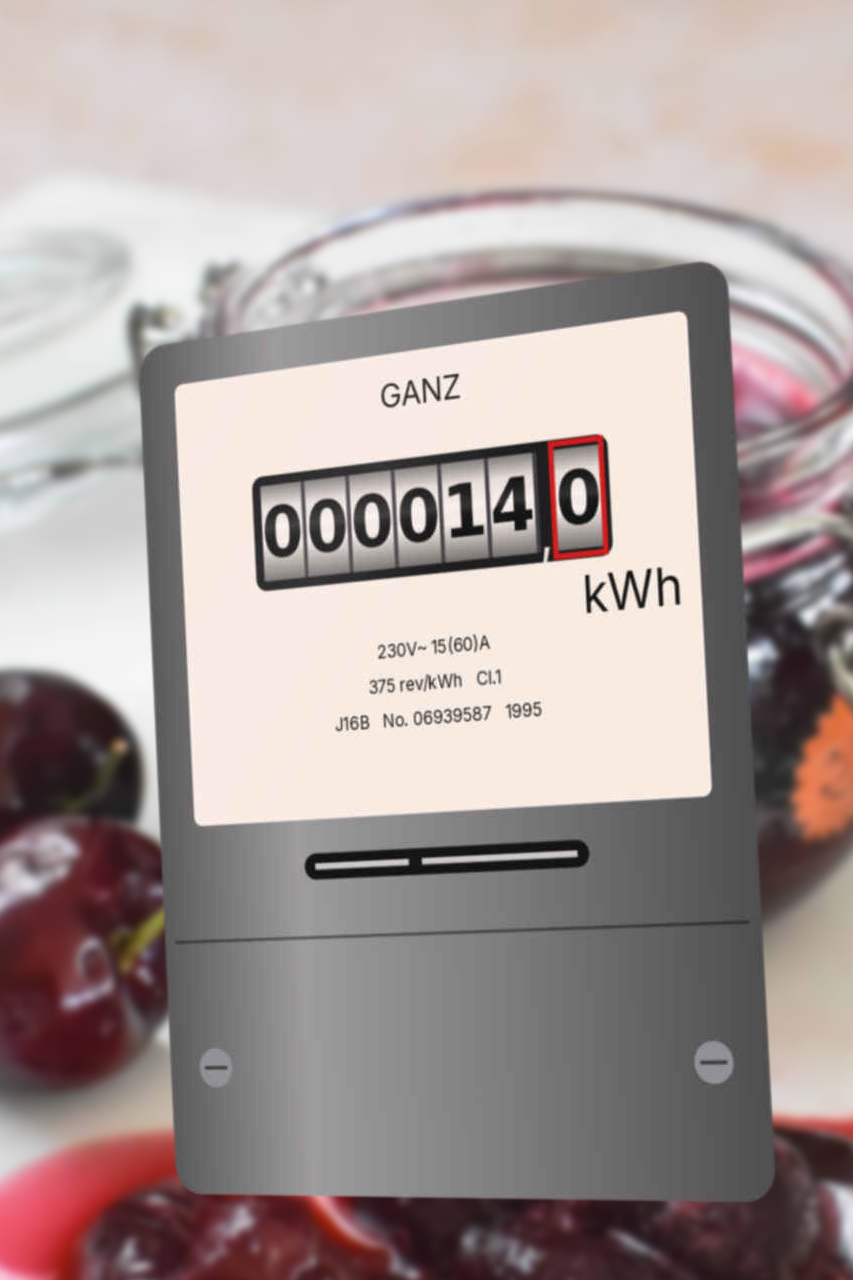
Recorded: value=14.0 unit=kWh
